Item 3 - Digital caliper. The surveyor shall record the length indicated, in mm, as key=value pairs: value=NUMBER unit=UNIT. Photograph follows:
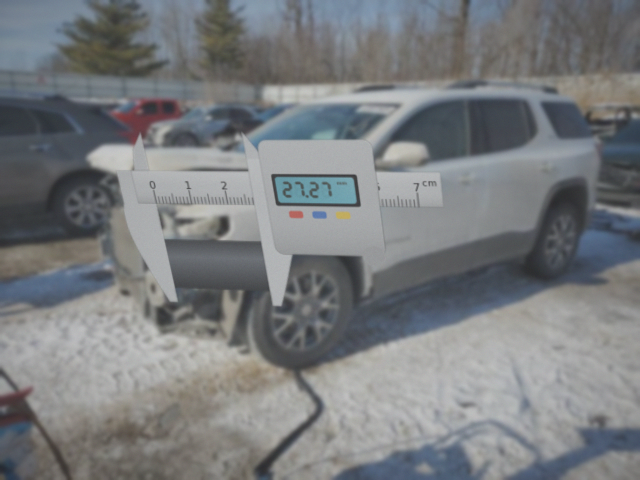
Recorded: value=27.27 unit=mm
